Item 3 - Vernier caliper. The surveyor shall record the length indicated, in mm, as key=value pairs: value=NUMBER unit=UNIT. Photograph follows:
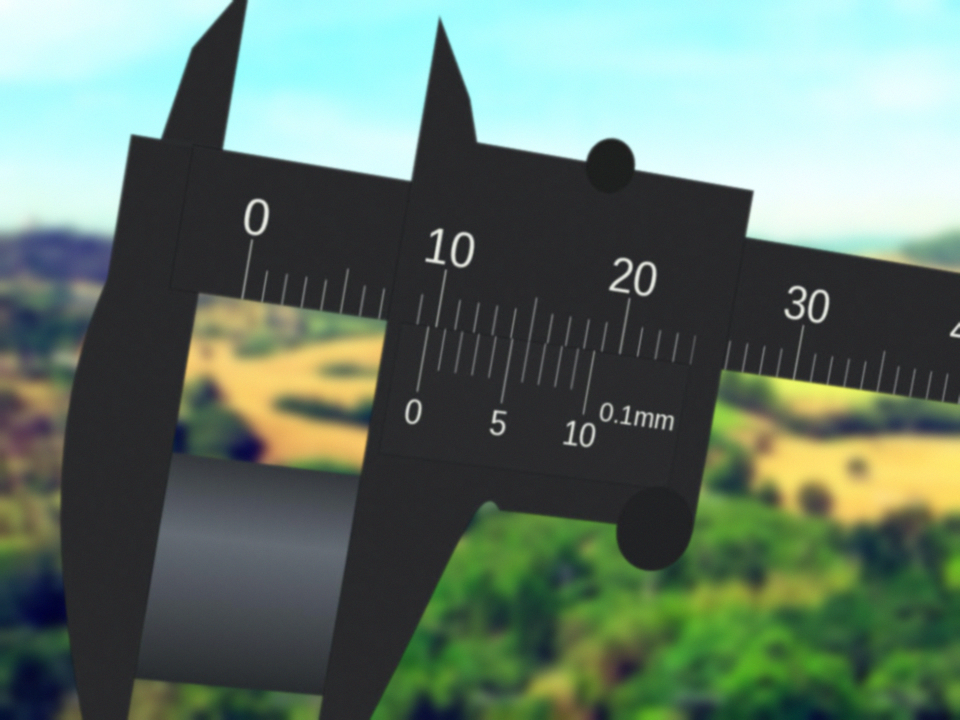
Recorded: value=9.6 unit=mm
